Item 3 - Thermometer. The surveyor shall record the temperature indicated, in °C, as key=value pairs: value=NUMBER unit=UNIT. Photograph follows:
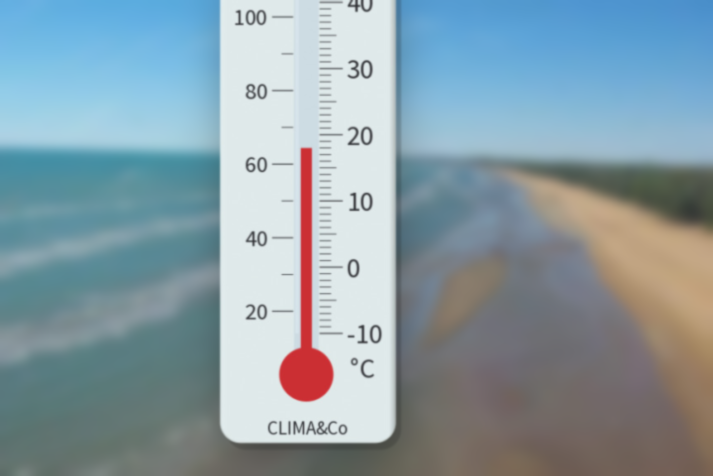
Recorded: value=18 unit=°C
